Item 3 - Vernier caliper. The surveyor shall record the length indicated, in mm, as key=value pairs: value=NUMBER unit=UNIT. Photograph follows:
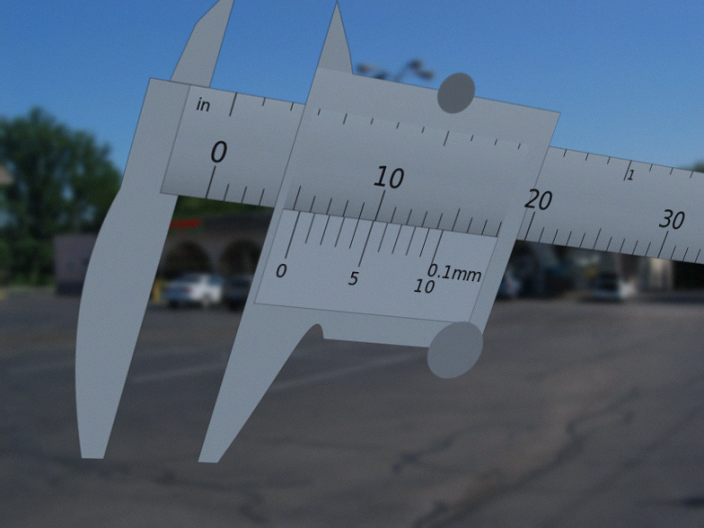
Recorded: value=5.4 unit=mm
